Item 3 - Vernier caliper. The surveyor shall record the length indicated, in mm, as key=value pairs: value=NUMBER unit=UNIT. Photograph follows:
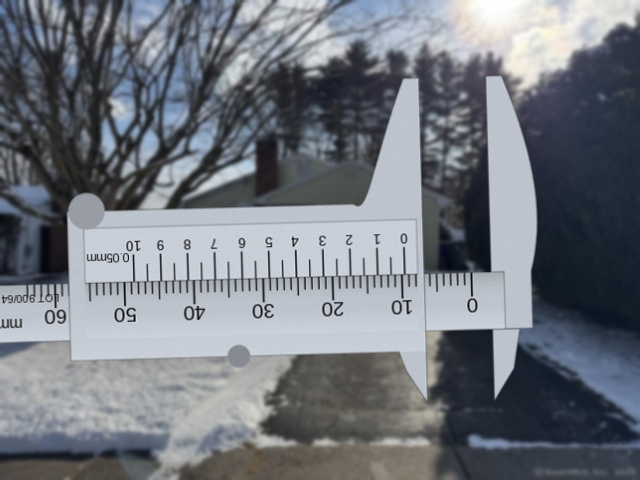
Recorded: value=9.6 unit=mm
